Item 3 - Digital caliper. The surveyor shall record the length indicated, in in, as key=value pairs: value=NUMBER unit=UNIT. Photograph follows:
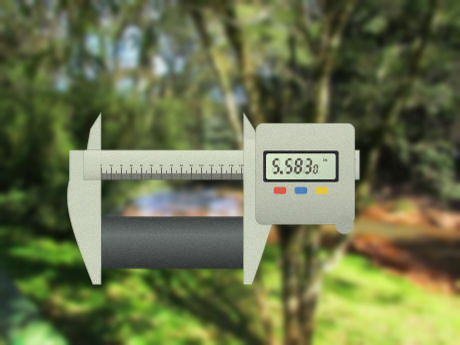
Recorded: value=5.5830 unit=in
